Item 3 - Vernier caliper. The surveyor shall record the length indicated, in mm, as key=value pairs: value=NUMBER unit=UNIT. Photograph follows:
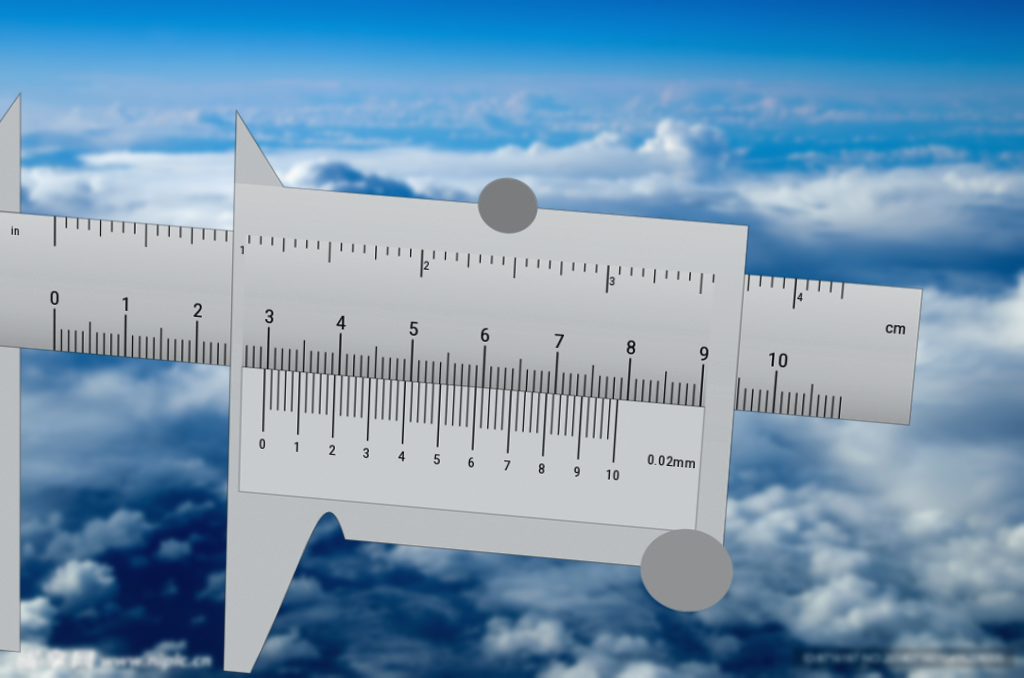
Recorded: value=29.6 unit=mm
